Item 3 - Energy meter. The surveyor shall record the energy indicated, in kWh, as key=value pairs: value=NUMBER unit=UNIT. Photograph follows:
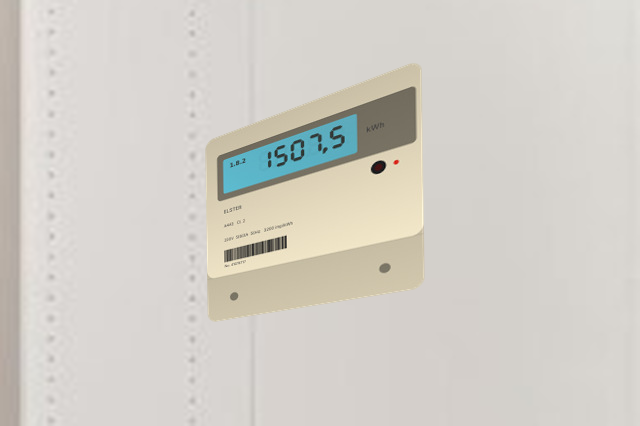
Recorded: value=1507.5 unit=kWh
